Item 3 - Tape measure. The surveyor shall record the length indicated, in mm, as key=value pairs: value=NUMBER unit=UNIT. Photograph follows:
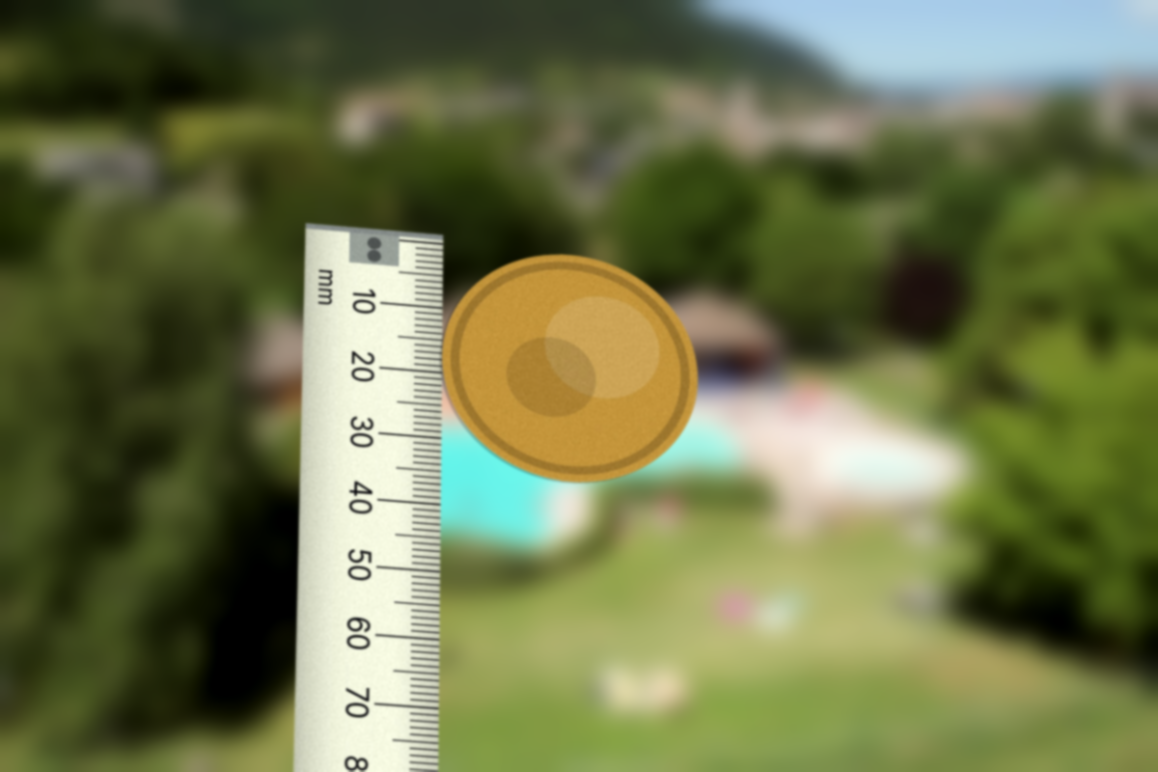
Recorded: value=35 unit=mm
